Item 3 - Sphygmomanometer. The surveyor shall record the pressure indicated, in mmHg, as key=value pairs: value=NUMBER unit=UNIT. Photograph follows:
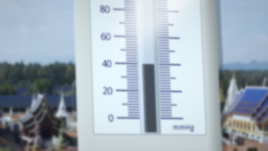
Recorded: value=40 unit=mmHg
